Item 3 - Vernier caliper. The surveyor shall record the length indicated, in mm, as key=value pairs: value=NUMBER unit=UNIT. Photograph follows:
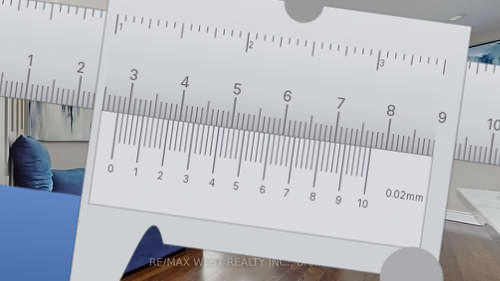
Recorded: value=28.0 unit=mm
